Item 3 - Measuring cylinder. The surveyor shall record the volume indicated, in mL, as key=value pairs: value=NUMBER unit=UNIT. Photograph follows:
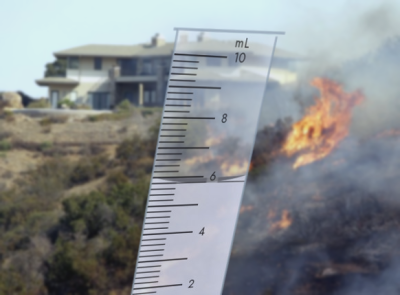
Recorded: value=5.8 unit=mL
